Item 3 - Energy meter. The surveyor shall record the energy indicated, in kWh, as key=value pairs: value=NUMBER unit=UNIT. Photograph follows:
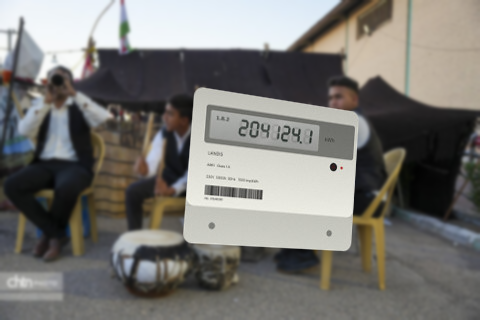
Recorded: value=204124.1 unit=kWh
